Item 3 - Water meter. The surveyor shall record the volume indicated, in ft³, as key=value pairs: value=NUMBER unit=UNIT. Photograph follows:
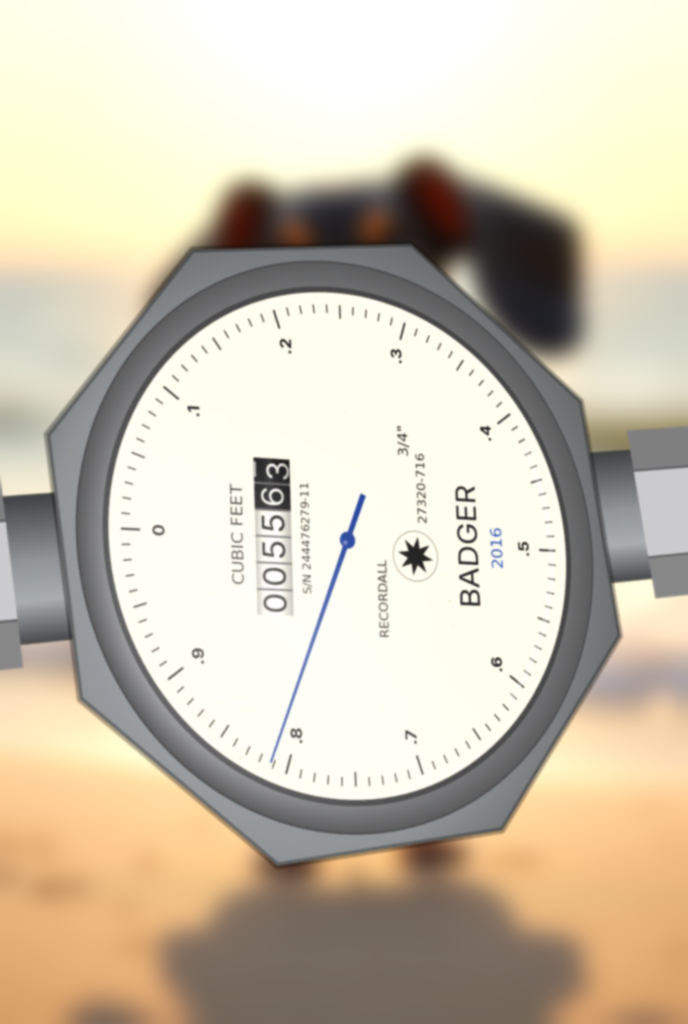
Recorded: value=5562.81 unit=ft³
